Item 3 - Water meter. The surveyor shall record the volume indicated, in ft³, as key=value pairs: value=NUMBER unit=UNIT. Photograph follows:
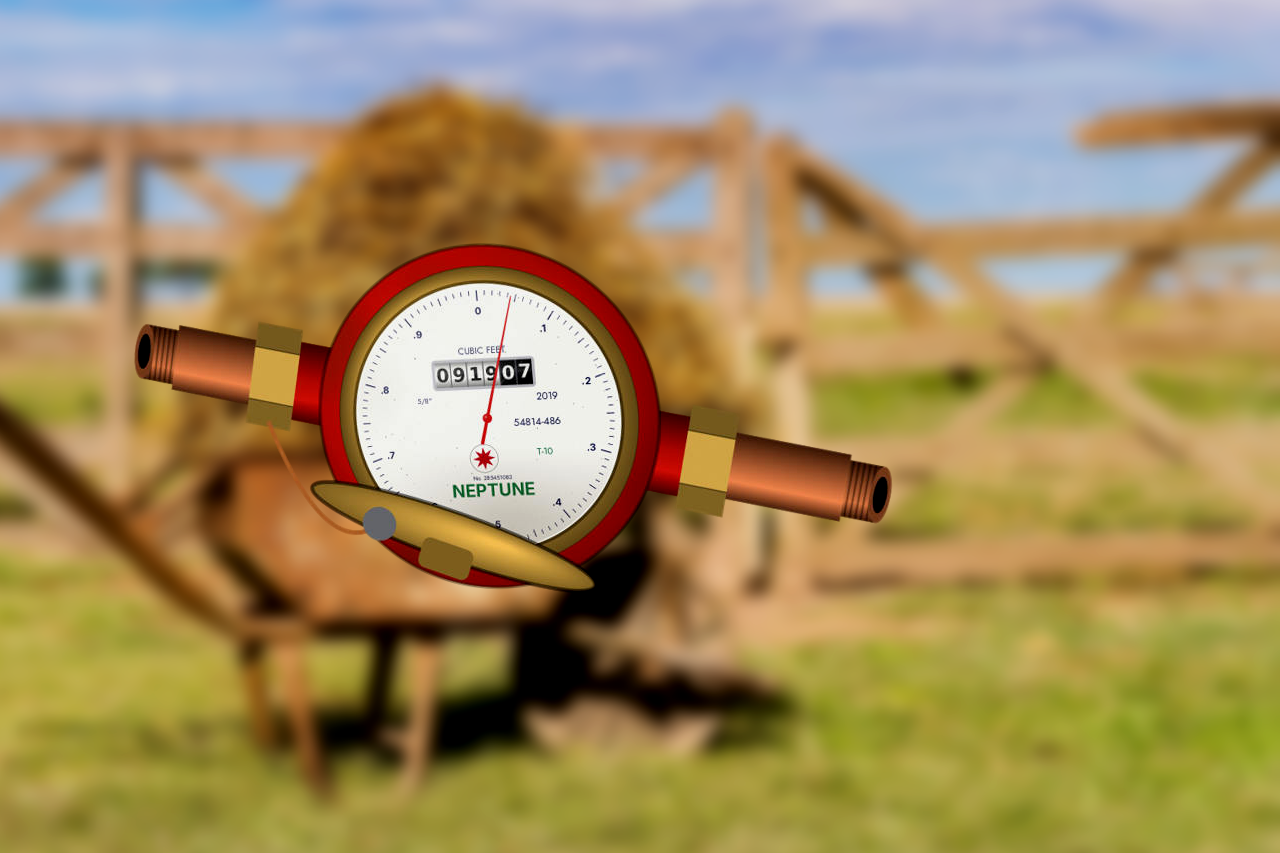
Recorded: value=91907.04 unit=ft³
